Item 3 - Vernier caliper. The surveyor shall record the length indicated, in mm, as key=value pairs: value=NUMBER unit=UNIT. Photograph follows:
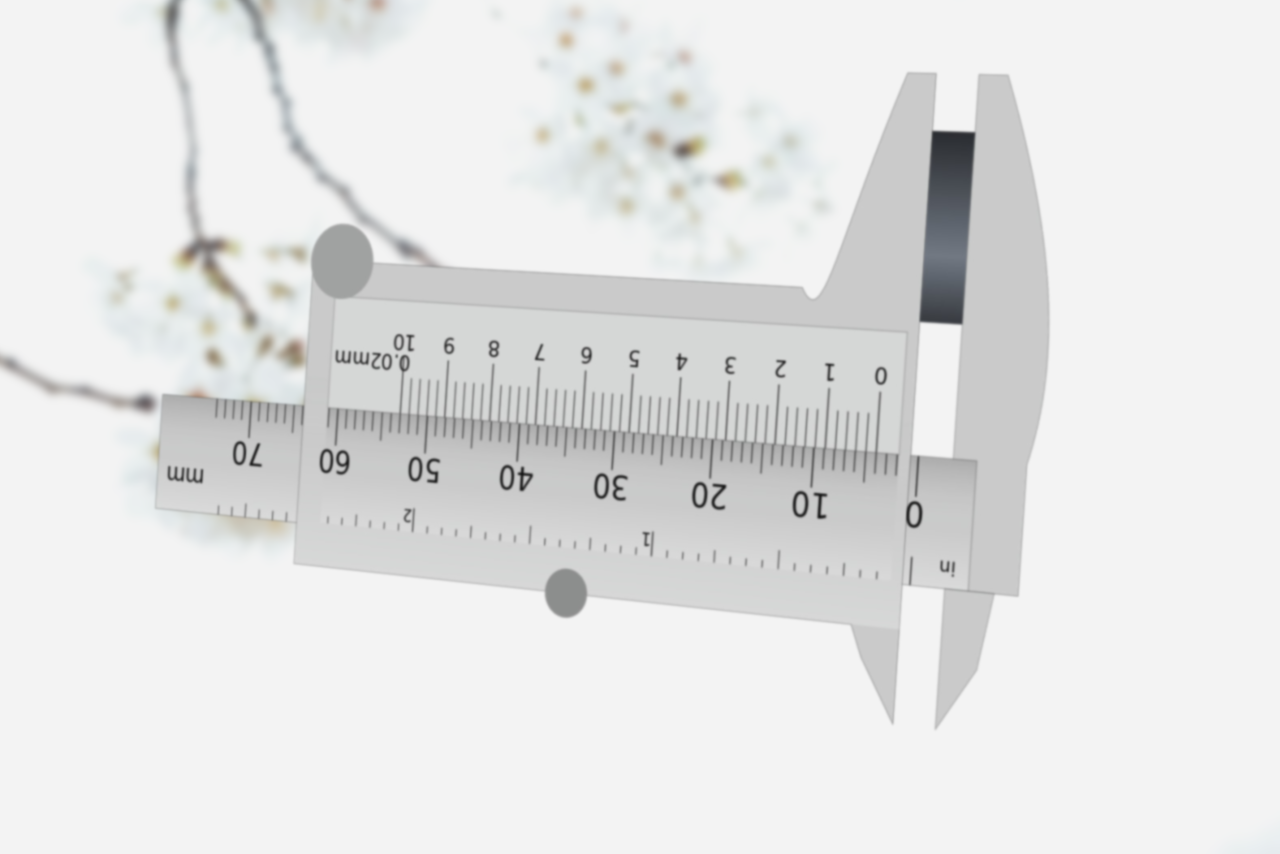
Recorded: value=4.0 unit=mm
